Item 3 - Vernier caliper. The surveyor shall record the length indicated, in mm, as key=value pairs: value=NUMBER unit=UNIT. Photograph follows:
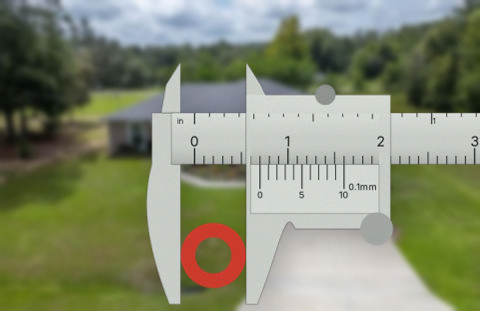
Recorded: value=7.0 unit=mm
